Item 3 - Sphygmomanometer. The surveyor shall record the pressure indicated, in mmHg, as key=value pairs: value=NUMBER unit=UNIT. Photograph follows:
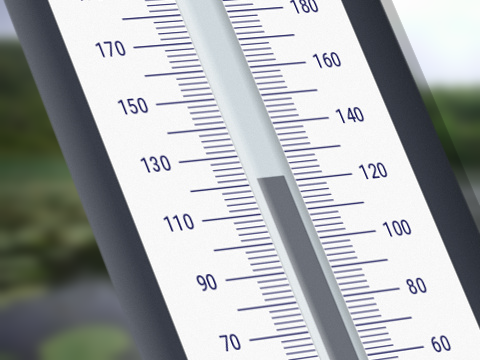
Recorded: value=122 unit=mmHg
